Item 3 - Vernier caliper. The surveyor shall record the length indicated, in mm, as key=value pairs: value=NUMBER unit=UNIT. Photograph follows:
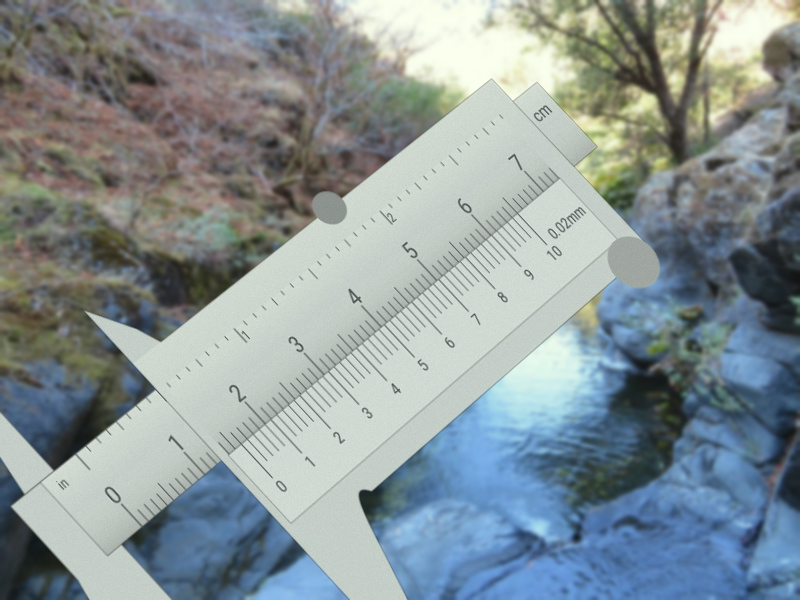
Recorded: value=16.0 unit=mm
